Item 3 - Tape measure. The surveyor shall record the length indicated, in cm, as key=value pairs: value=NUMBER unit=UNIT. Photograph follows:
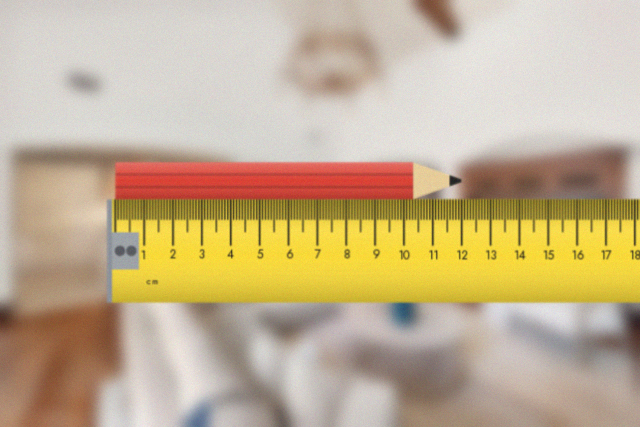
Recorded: value=12 unit=cm
